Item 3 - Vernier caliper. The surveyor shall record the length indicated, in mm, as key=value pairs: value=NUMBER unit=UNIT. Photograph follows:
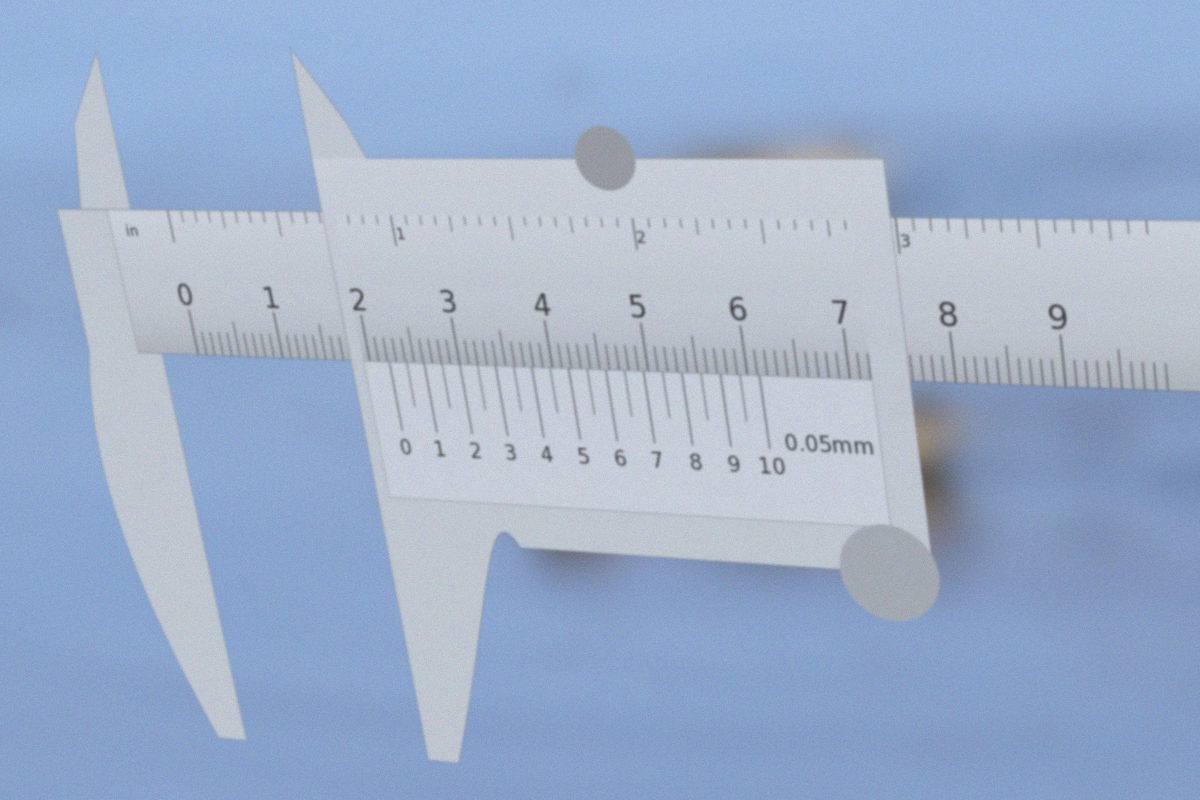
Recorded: value=22.2 unit=mm
